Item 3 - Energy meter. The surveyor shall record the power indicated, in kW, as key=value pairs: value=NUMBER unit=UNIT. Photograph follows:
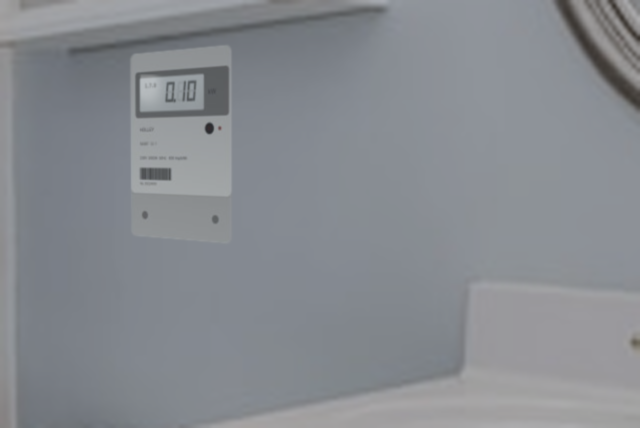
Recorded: value=0.10 unit=kW
